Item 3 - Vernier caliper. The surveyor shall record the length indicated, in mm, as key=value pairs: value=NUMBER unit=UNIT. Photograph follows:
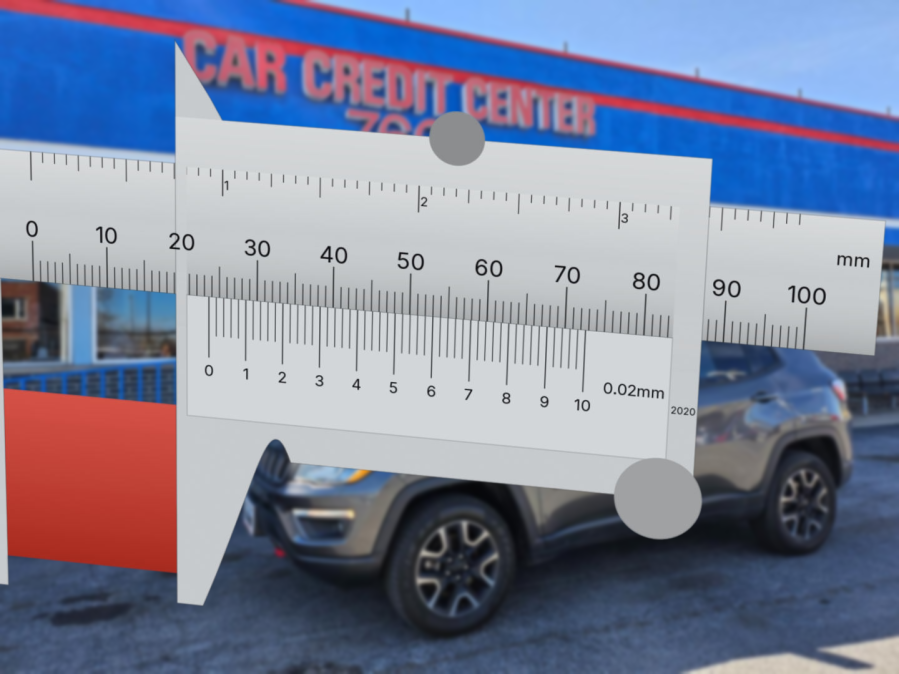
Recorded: value=23.6 unit=mm
